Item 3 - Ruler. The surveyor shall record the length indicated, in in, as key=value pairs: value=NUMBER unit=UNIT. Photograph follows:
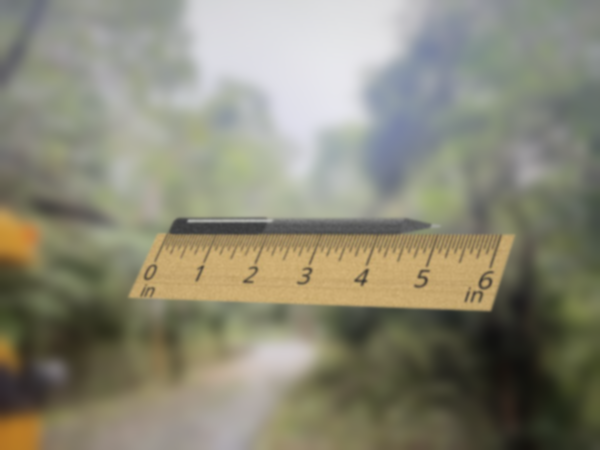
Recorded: value=5 unit=in
